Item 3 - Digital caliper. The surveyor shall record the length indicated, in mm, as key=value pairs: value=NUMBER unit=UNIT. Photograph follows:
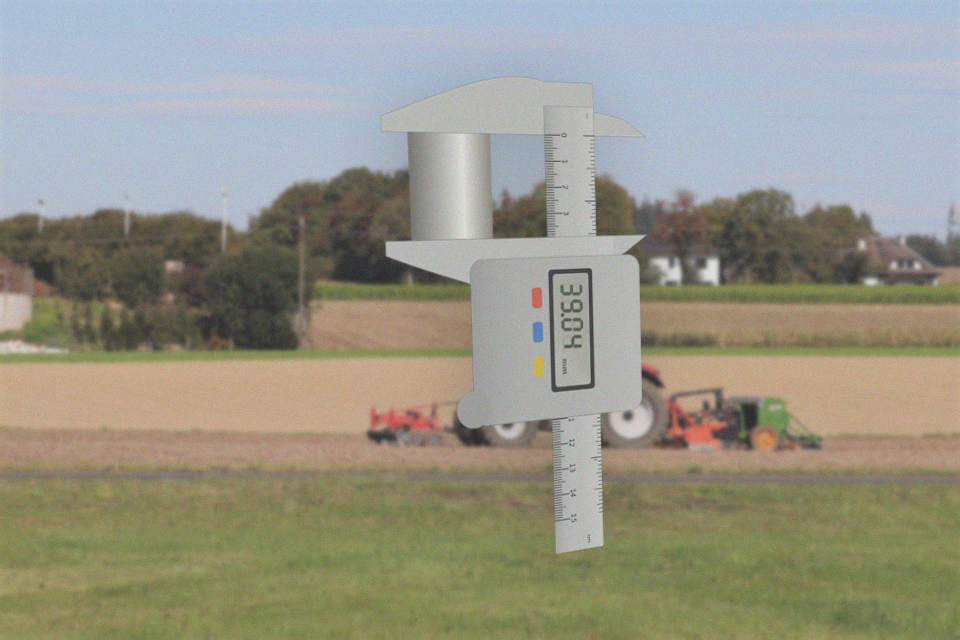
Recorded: value=39.04 unit=mm
